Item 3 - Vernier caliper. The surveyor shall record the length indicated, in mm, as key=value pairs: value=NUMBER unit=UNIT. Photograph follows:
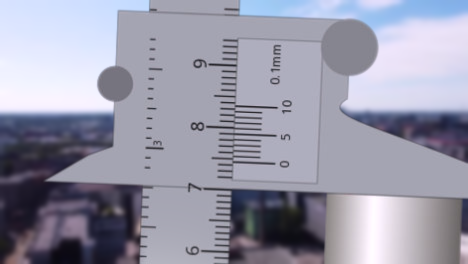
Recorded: value=74.5 unit=mm
